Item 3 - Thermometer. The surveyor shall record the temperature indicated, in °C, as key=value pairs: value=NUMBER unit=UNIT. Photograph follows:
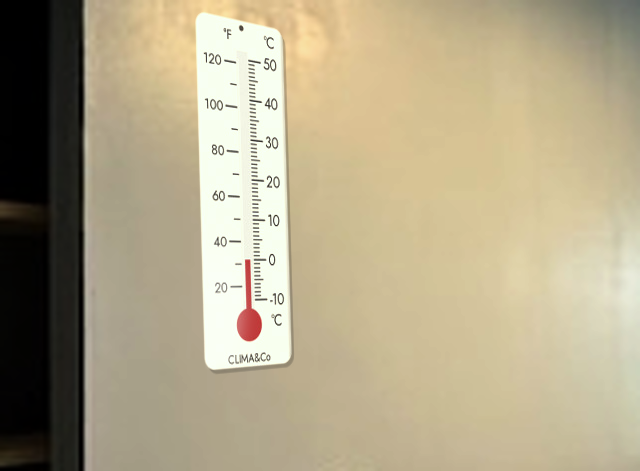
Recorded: value=0 unit=°C
